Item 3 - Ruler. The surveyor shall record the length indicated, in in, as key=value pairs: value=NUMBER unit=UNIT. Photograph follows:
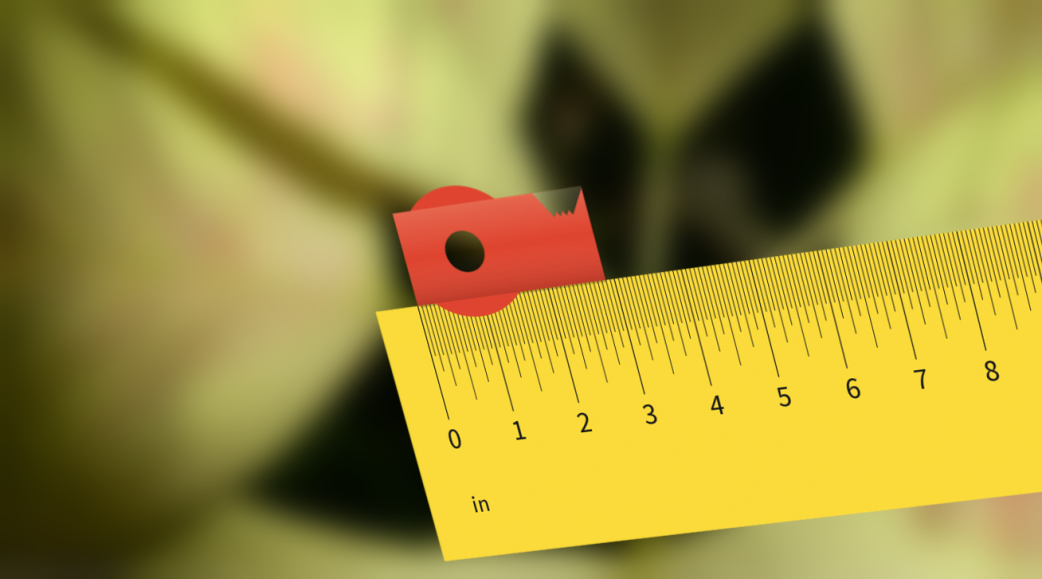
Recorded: value=2.875 unit=in
